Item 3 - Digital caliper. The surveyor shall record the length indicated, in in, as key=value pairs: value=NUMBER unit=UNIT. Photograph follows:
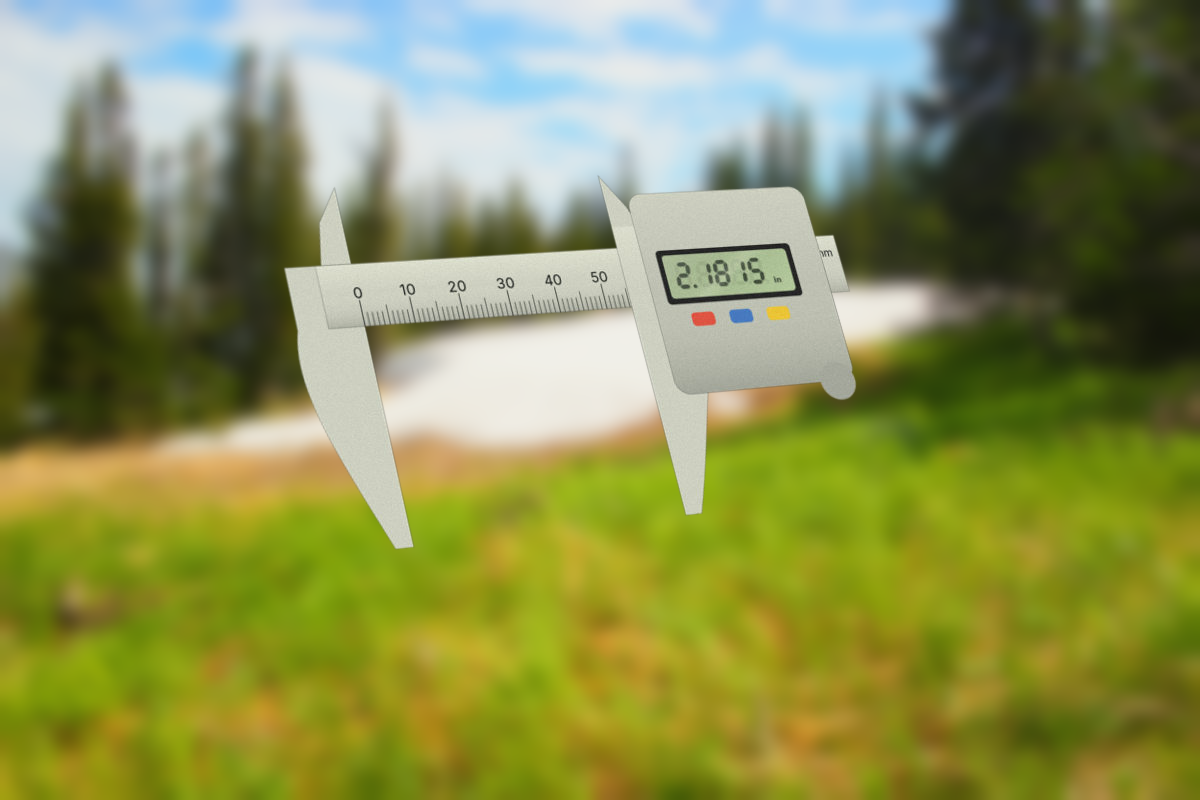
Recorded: value=2.1815 unit=in
